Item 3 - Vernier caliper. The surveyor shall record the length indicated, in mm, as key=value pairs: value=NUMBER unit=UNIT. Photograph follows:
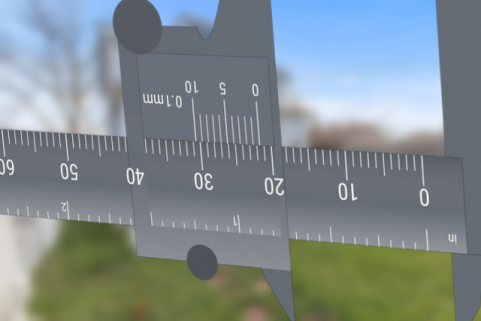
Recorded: value=21.6 unit=mm
